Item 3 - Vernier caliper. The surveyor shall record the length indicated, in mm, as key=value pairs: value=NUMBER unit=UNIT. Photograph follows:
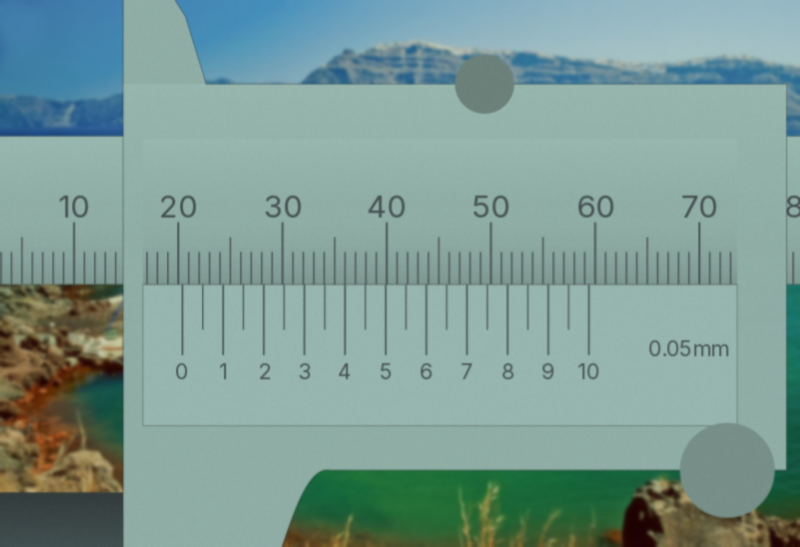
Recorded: value=20.4 unit=mm
